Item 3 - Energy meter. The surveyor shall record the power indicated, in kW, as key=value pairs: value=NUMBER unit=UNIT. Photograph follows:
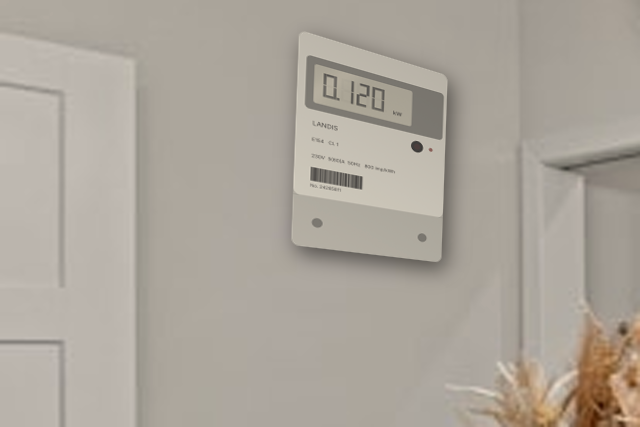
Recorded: value=0.120 unit=kW
